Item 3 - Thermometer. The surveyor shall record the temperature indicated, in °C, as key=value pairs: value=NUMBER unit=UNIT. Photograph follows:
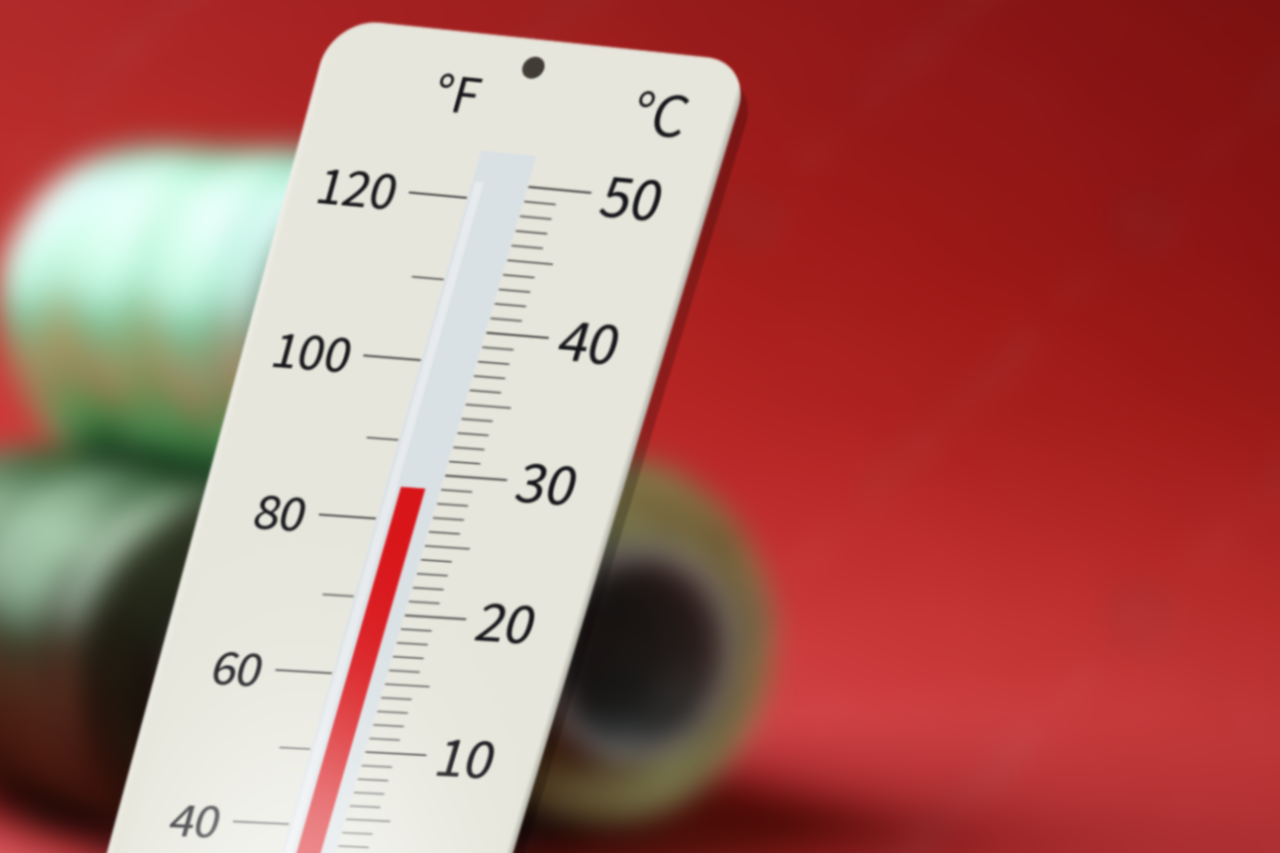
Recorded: value=29 unit=°C
